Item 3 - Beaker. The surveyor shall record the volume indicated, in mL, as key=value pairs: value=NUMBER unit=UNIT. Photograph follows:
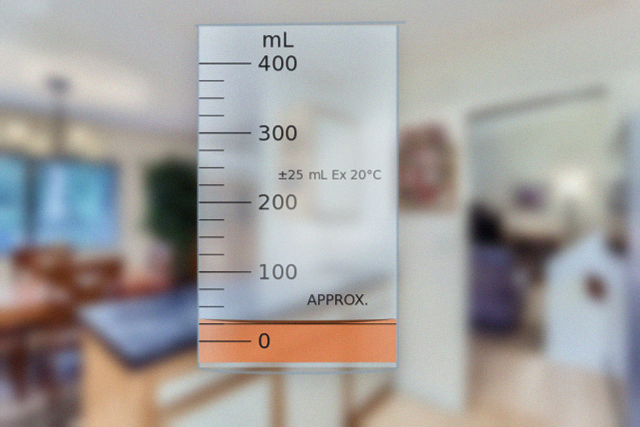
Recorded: value=25 unit=mL
